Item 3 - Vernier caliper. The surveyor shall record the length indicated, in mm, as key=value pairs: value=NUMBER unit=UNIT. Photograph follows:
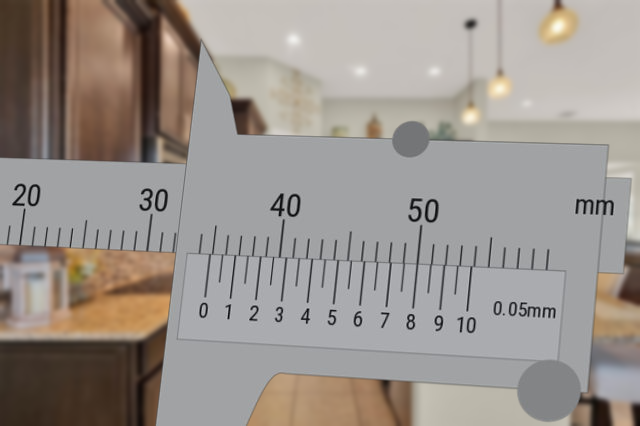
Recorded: value=34.8 unit=mm
